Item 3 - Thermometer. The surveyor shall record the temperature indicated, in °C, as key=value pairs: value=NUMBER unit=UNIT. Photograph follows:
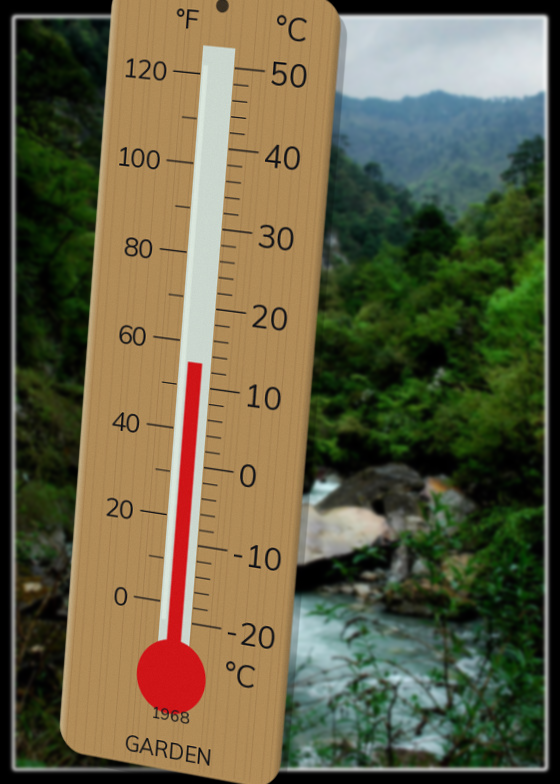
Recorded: value=13 unit=°C
